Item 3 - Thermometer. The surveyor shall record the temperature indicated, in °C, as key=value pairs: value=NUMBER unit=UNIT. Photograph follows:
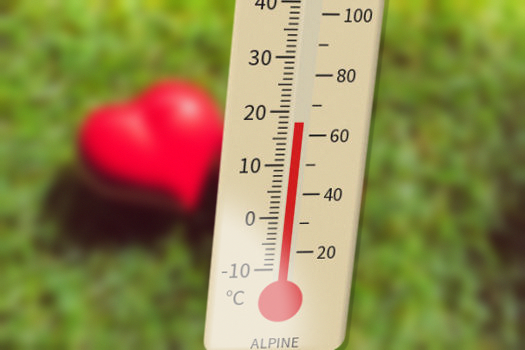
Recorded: value=18 unit=°C
